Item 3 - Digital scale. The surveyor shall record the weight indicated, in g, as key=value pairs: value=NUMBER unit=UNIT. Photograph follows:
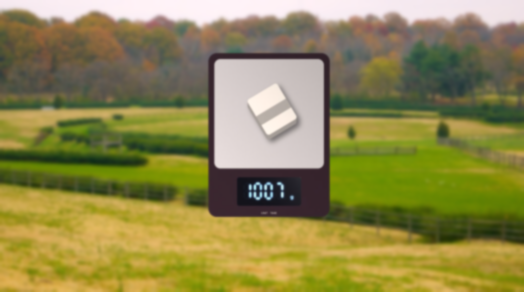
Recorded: value=1007 unit=g
